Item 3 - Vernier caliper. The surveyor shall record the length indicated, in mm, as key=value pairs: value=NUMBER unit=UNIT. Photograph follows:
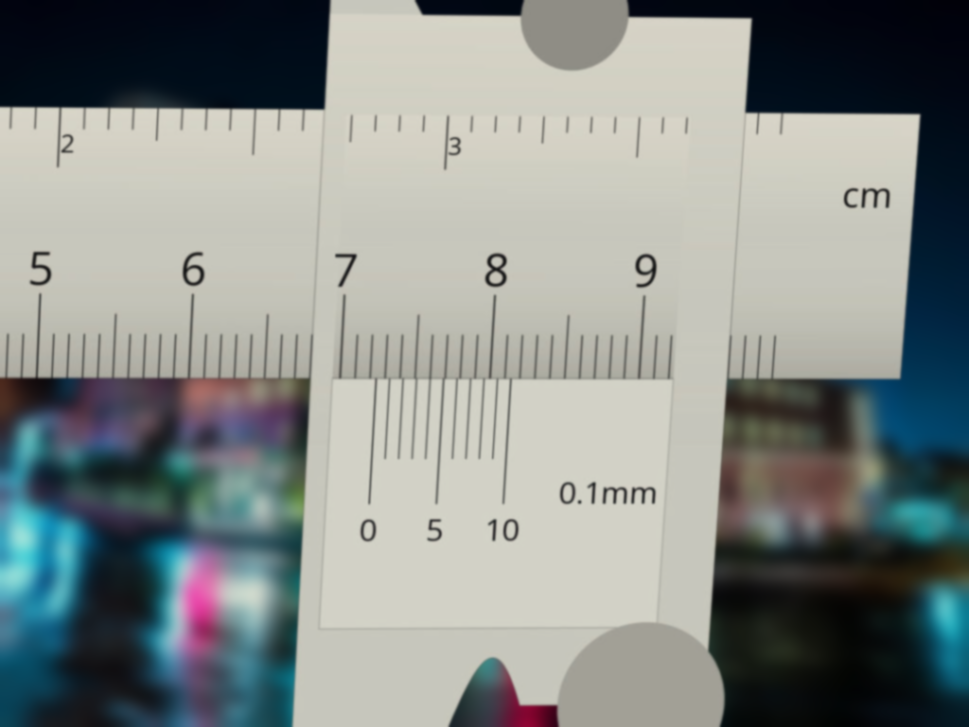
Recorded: value=72.4 unit=mm
